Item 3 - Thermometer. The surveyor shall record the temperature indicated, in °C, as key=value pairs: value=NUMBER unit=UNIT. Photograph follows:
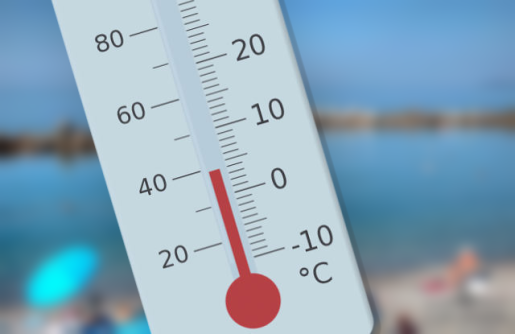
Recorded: value=4 unit=°C
